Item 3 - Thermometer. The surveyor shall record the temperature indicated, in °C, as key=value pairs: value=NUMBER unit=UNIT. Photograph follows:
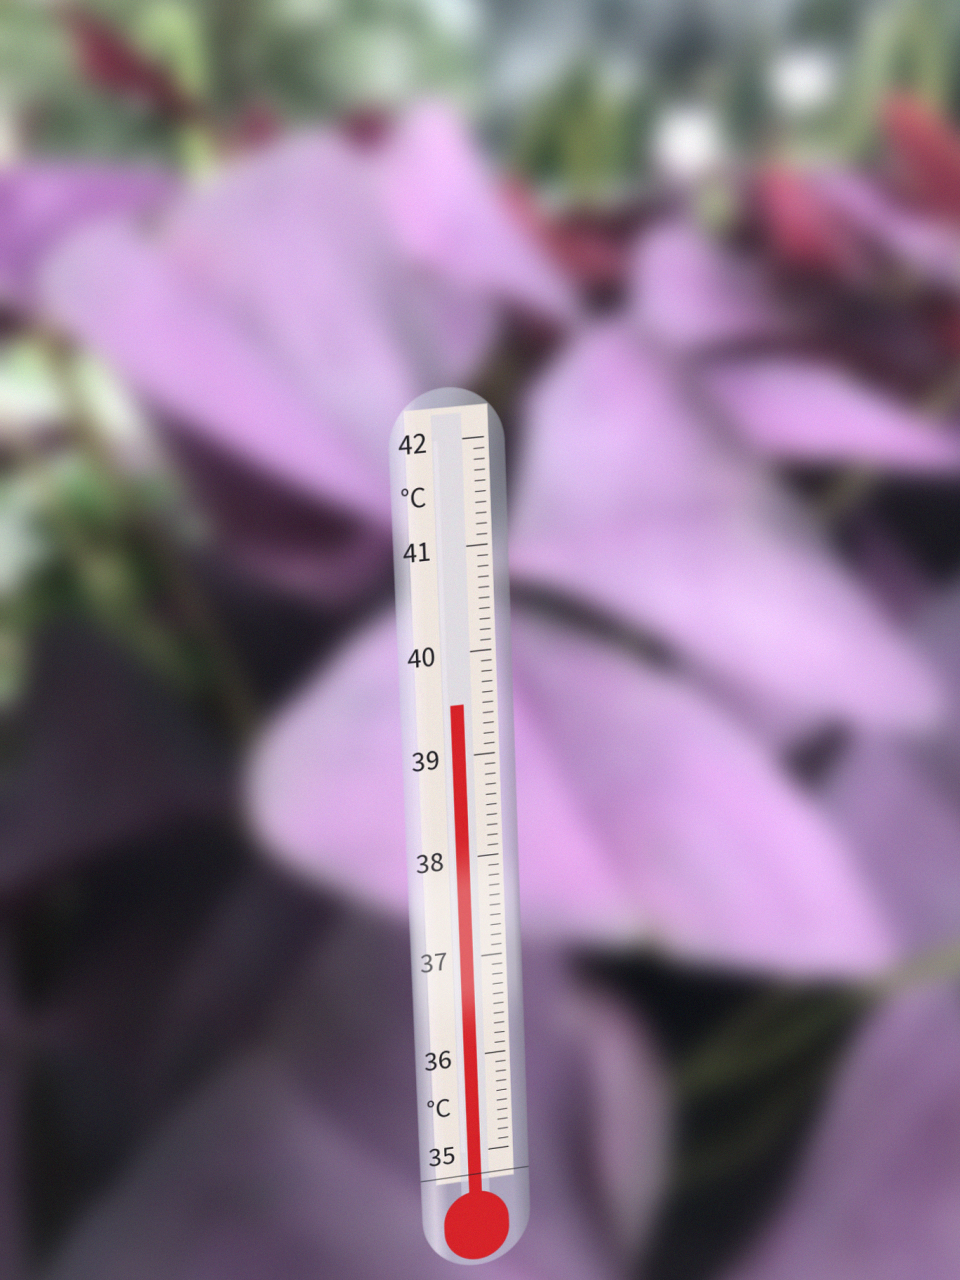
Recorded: value=39.5 unit=°C
